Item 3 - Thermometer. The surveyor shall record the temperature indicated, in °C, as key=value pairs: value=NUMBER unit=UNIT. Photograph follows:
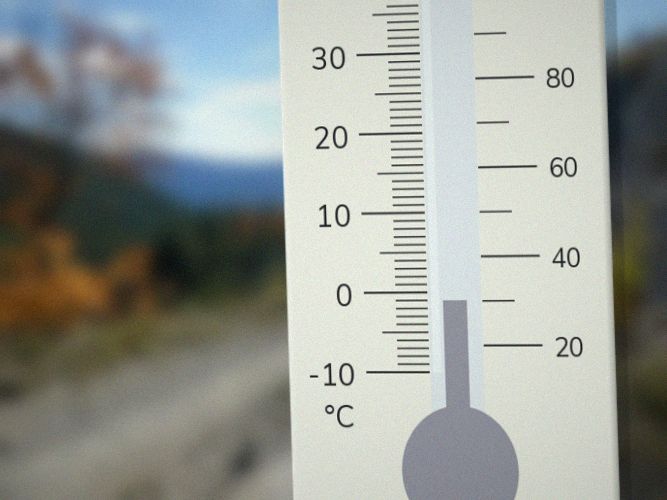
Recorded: value=-1 unit=°C
